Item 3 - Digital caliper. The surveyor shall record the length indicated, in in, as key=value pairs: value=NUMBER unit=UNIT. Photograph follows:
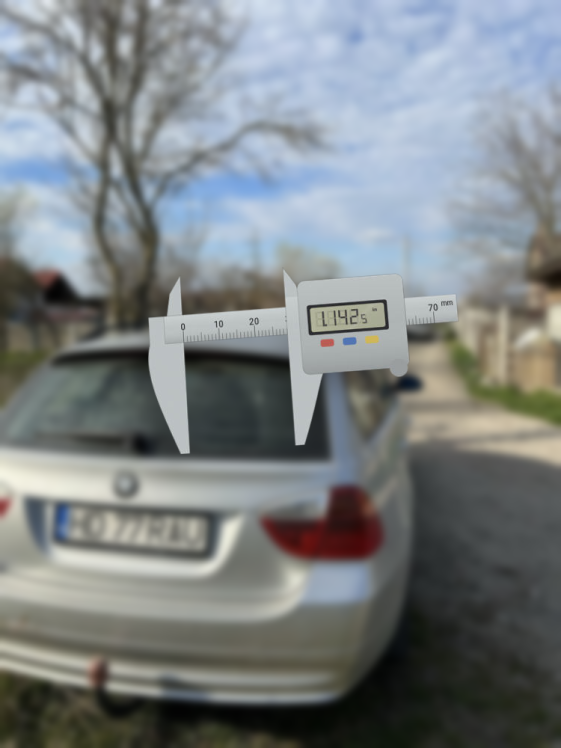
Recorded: value=1.1425 unit=in
